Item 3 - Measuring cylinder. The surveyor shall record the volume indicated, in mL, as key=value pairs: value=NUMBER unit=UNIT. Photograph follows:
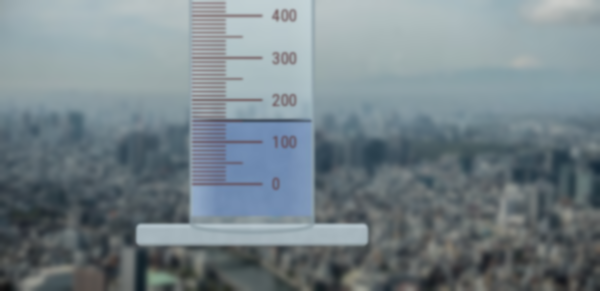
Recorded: value=150 unit=mL
